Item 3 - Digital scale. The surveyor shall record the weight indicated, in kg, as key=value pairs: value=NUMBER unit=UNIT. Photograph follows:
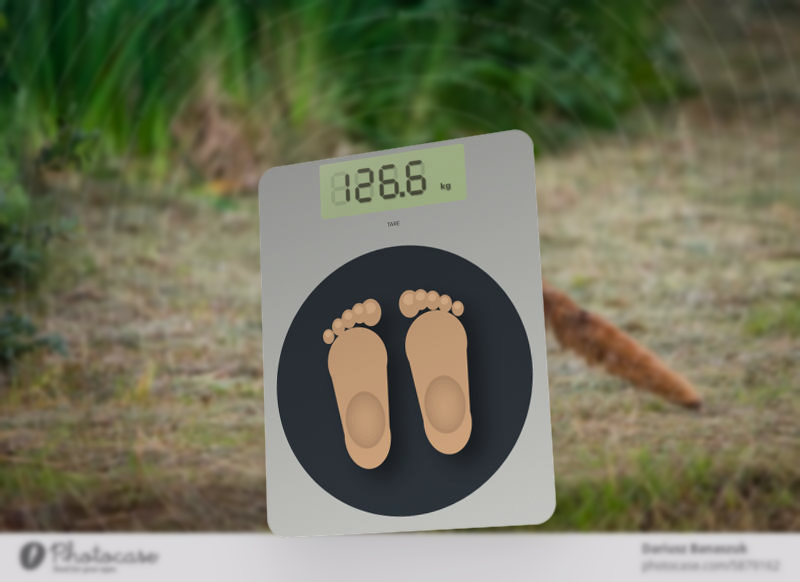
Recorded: value=126.6 unit=kg
